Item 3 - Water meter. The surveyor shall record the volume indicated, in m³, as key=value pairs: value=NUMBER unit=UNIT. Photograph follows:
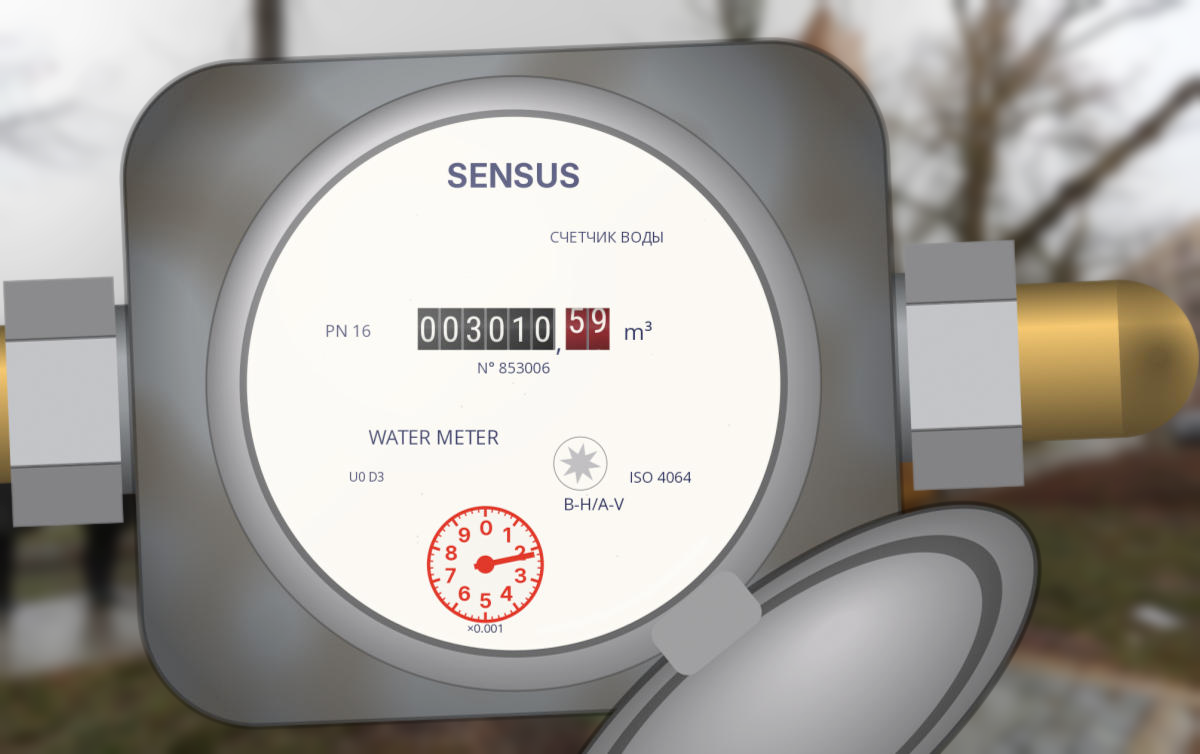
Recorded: value=3010.592 unit=m³
